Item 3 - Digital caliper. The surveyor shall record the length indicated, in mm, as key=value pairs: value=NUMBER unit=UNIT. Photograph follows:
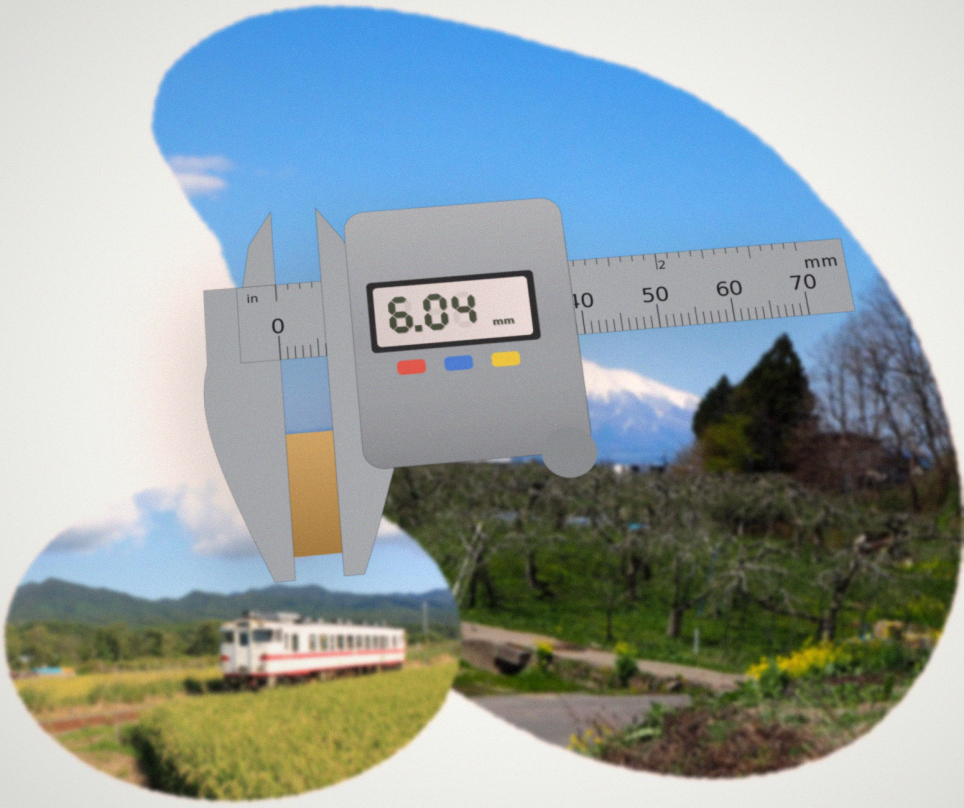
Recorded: value=6.04 unit=mm
